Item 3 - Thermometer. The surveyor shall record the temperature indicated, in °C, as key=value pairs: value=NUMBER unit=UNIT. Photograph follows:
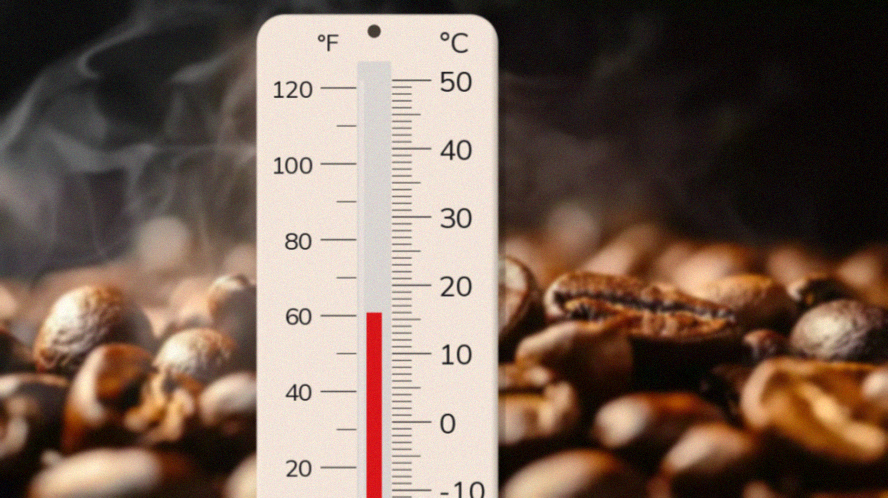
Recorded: value=16 unit=°C
